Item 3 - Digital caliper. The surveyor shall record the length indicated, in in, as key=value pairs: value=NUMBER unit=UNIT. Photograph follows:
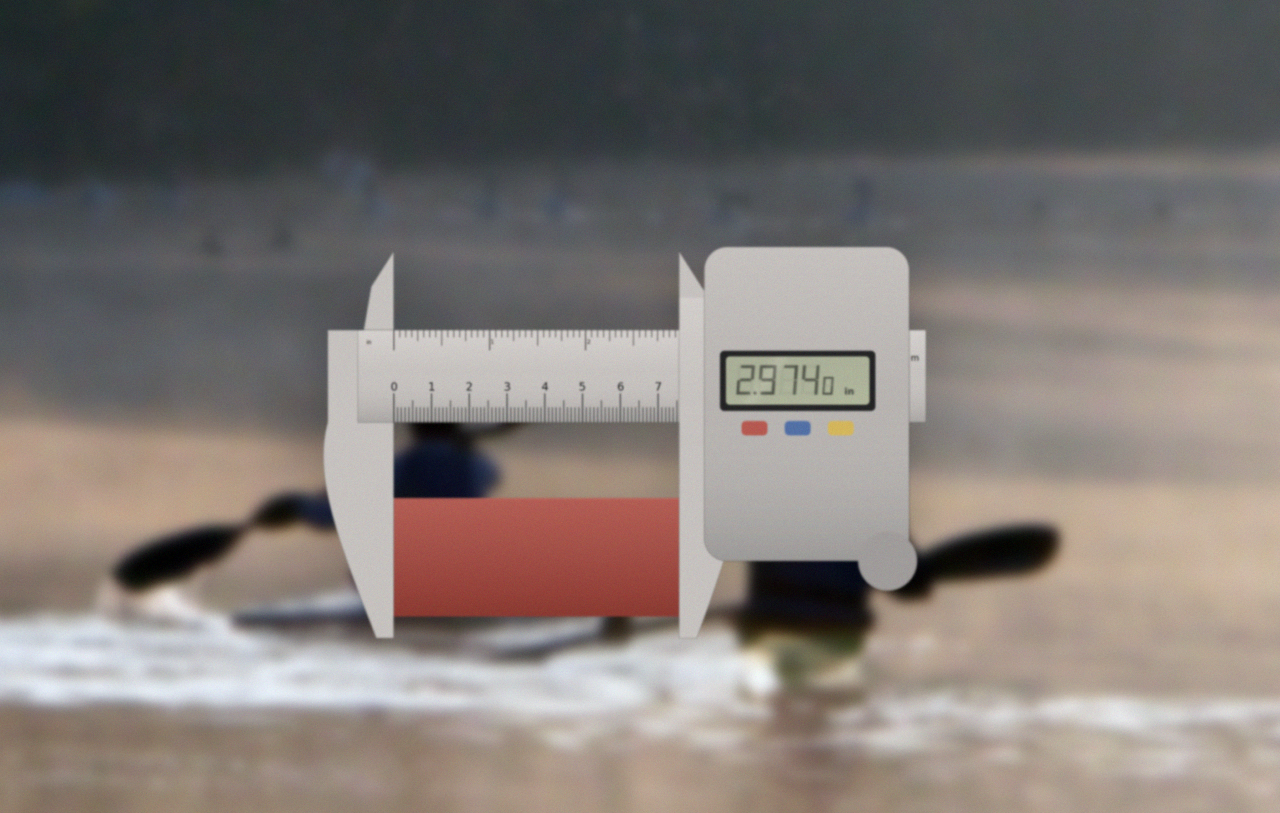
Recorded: value=2.9740 unit=in
